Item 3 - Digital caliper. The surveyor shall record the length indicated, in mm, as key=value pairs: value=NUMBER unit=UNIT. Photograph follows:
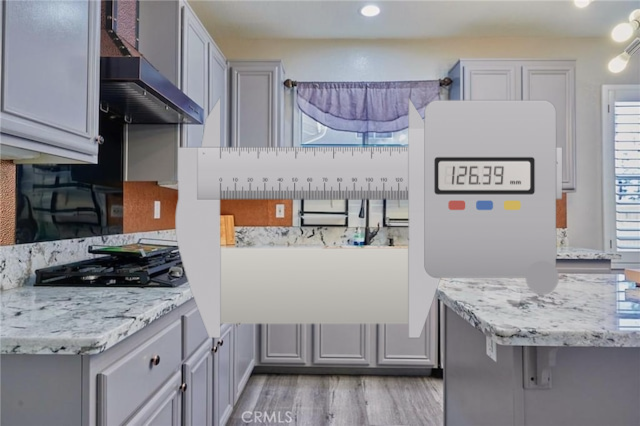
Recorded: value=126.39 unit=mm
